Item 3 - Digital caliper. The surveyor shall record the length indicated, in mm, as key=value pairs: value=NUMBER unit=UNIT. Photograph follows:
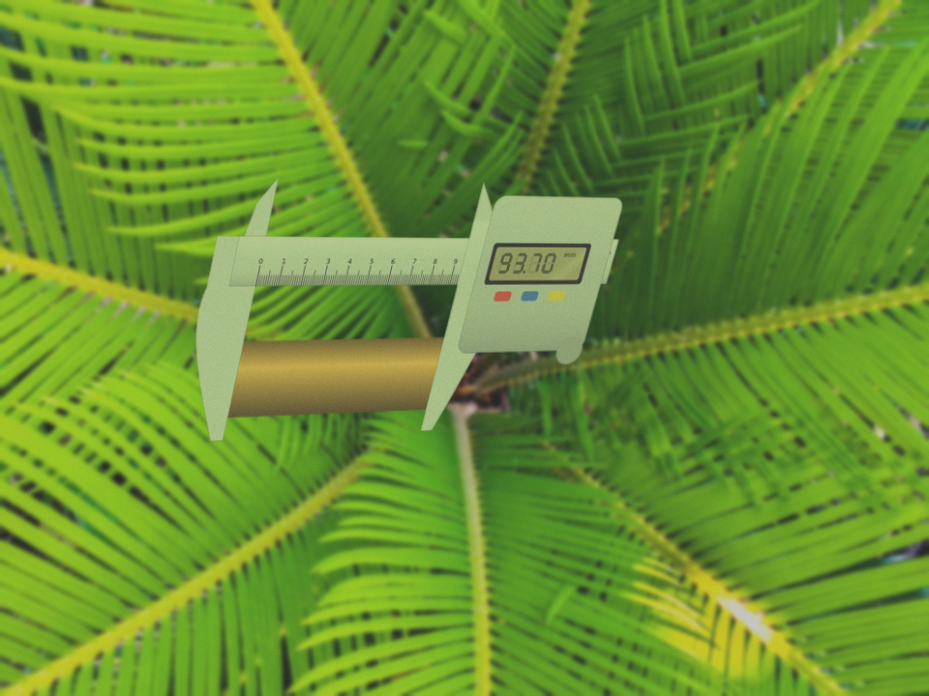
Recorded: value=93.70 unit=mm
